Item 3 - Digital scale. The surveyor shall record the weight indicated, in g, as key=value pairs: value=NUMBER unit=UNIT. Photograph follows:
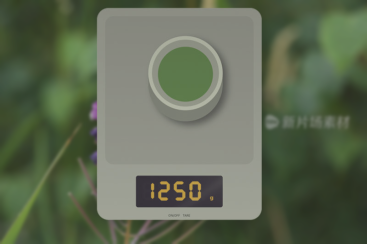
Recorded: value=1250 unit=g
